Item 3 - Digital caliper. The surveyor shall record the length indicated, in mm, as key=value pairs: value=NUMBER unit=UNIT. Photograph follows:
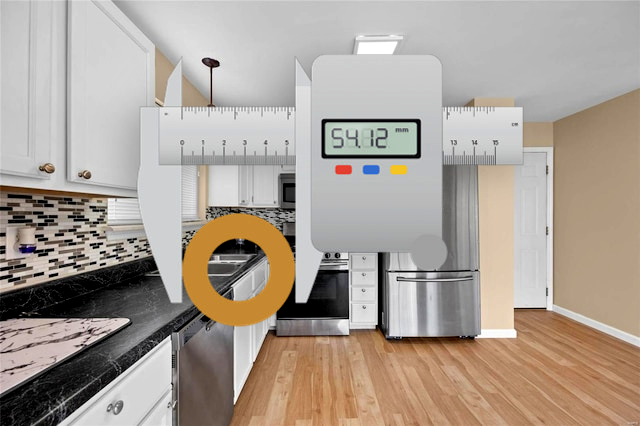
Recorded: value=54.12 unit=mm
